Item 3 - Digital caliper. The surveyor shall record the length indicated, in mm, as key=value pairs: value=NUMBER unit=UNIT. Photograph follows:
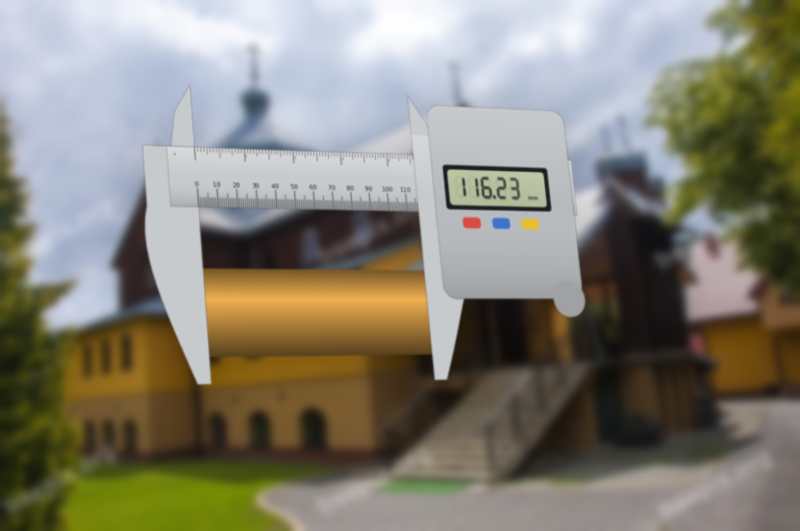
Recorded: value=116.23 unit=mm
